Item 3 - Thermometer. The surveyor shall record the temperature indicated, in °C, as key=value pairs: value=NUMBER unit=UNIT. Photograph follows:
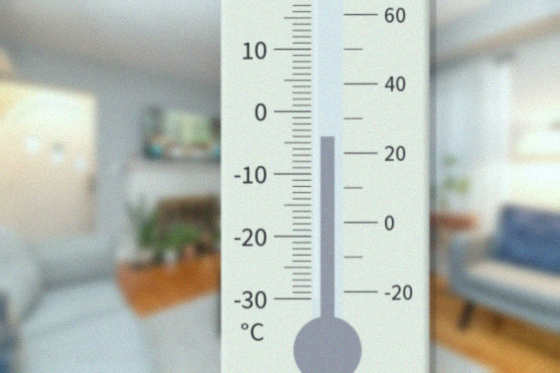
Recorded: value=-4 unit=°C
